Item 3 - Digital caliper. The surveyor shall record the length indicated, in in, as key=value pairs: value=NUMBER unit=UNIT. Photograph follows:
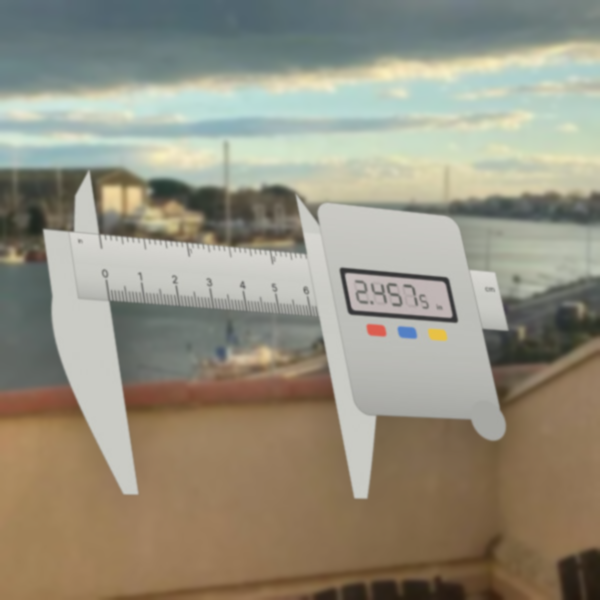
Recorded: value=2.4575 unit=in
